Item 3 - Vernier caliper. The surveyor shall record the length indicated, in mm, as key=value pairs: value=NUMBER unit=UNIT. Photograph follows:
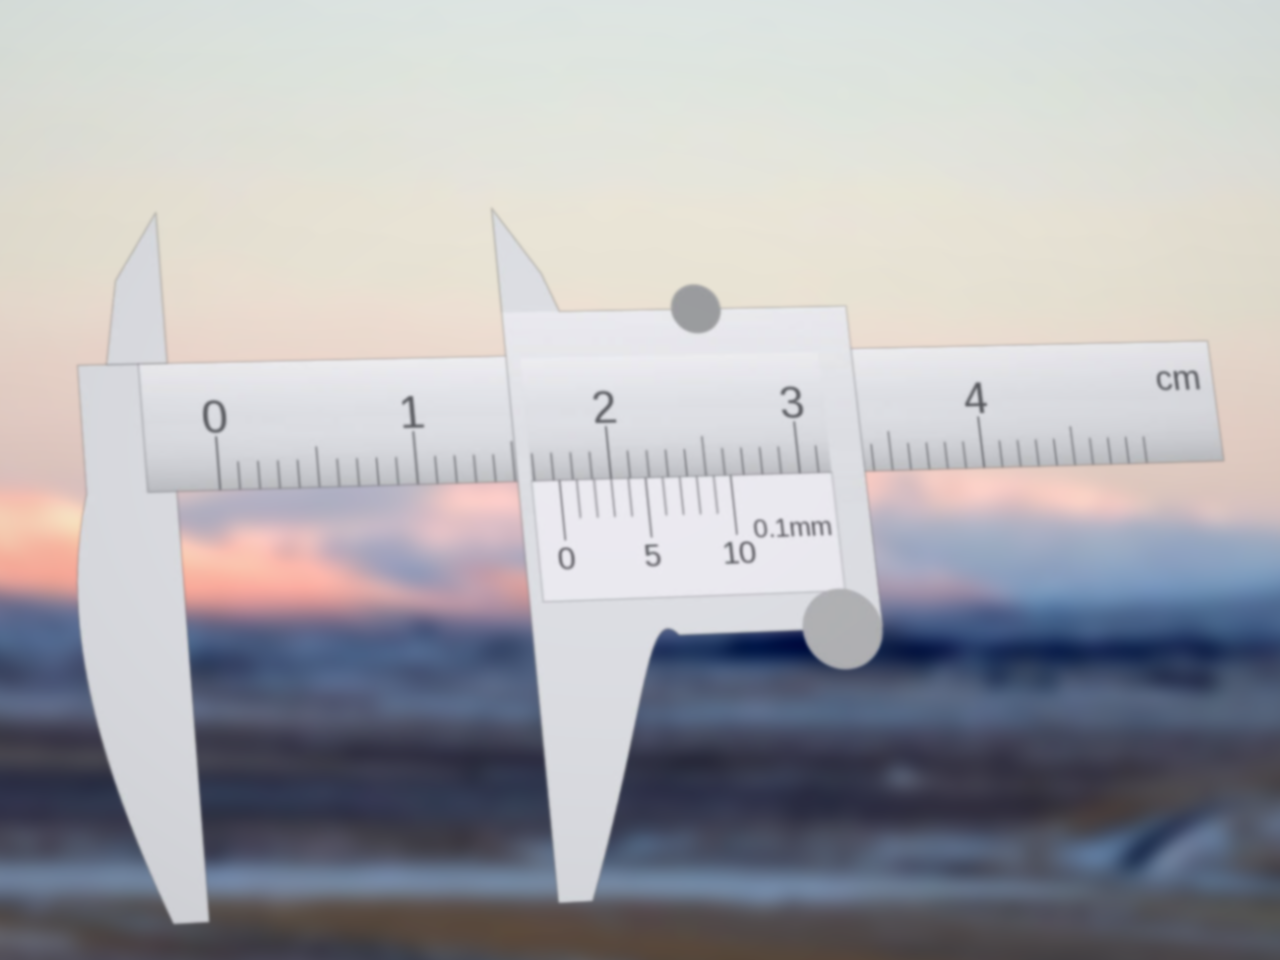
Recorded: value=17.3 unit=mm
